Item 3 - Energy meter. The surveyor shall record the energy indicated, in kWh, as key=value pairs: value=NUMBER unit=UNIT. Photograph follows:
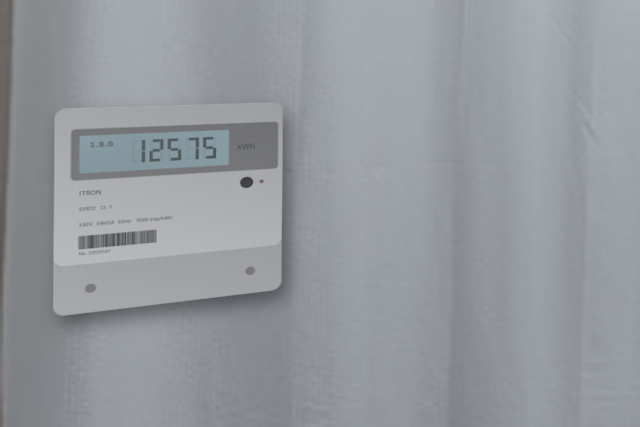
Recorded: value=12575 unit=kWh
